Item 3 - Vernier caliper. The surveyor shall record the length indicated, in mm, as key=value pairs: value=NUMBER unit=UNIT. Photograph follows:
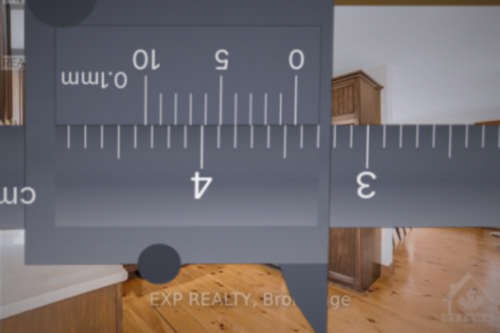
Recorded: value=34.4 unit=mm
